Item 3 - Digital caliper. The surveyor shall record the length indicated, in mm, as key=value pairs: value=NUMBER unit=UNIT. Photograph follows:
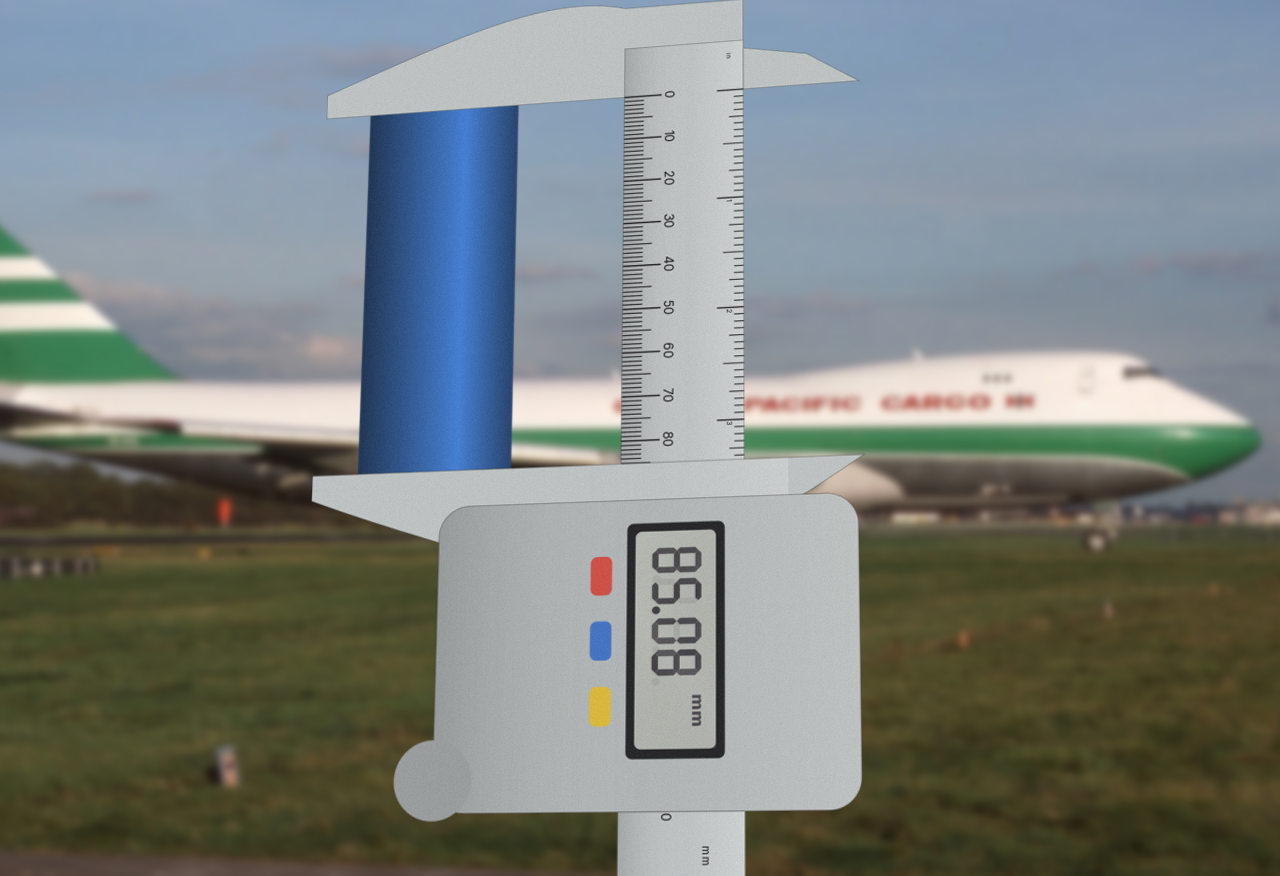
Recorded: value=85.08 unit=mm
